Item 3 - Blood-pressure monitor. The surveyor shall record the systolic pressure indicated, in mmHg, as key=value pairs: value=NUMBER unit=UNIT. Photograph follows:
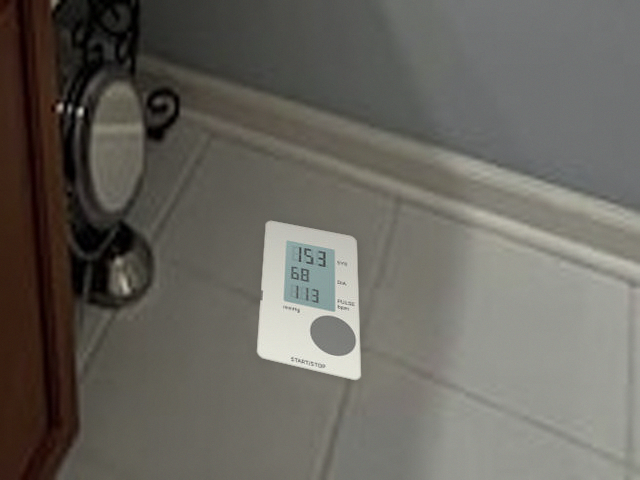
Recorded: value=153 unit=mmHg
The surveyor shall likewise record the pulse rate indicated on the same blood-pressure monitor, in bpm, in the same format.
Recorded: value=113 unit=bpm
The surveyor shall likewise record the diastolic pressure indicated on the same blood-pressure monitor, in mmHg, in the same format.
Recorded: value=68 unit=mmHg
